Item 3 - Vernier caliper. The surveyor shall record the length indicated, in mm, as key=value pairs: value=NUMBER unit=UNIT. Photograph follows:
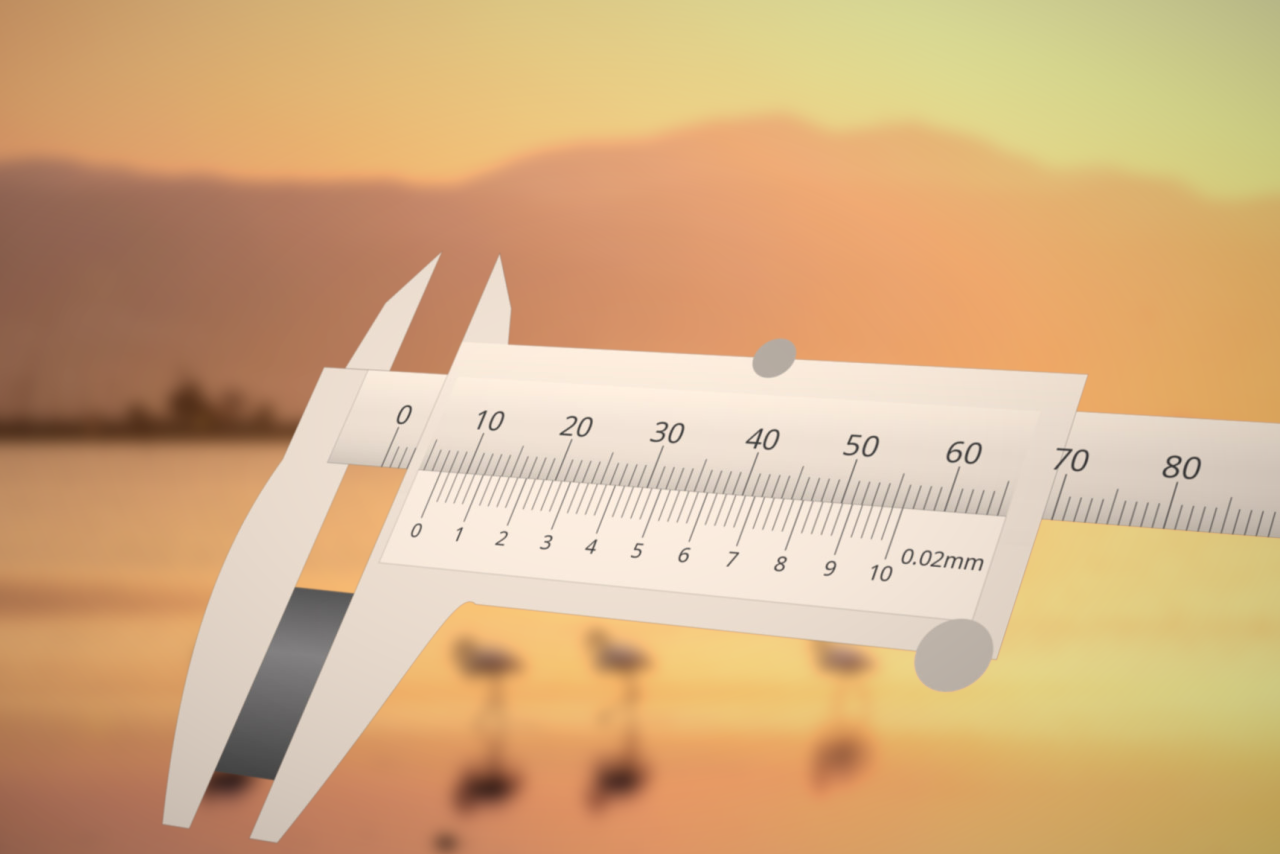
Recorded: value=7.0 unit=mm
